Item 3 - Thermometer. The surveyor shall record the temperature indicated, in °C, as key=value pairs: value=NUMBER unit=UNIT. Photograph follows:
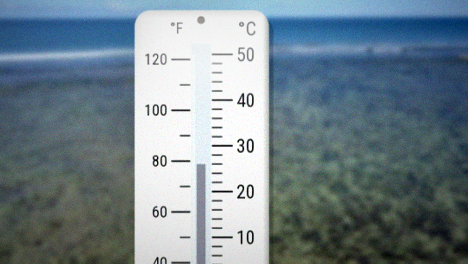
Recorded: value=26 unit=°C
